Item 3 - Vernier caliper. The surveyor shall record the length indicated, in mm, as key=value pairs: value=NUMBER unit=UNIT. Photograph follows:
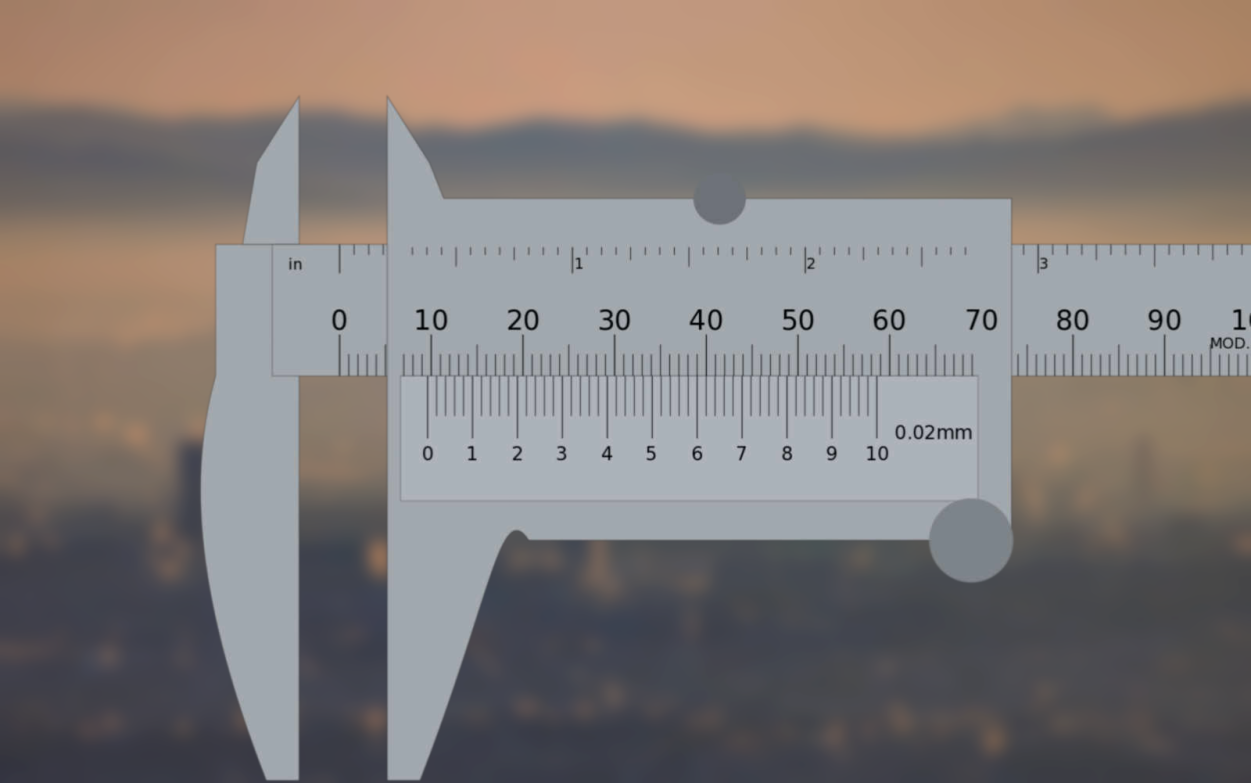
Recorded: value=9.6 unit=mm
